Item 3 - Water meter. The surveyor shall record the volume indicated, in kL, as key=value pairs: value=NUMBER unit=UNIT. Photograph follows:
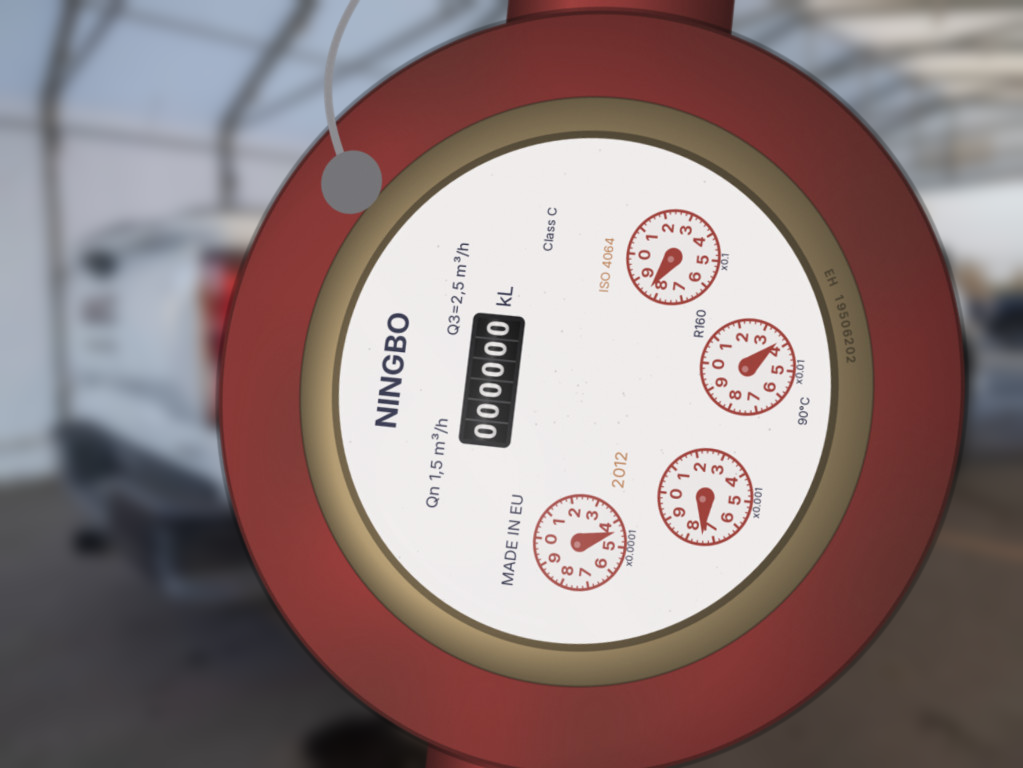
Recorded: value=0.8374 unit=kL
